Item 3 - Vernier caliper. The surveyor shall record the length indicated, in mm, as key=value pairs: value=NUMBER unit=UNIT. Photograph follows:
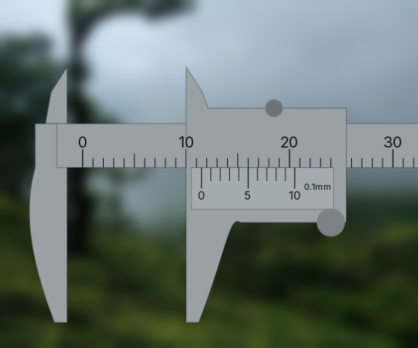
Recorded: value=11.5 unit=mm
